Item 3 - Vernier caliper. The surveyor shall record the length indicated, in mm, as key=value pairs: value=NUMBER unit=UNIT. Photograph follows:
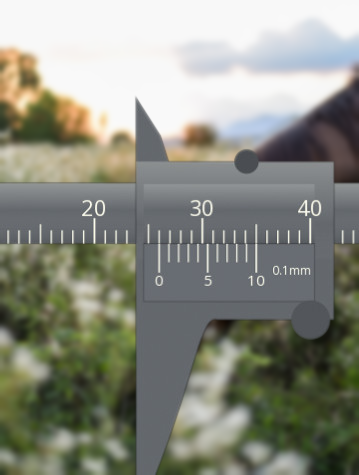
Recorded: value=26.0 unit=mm
